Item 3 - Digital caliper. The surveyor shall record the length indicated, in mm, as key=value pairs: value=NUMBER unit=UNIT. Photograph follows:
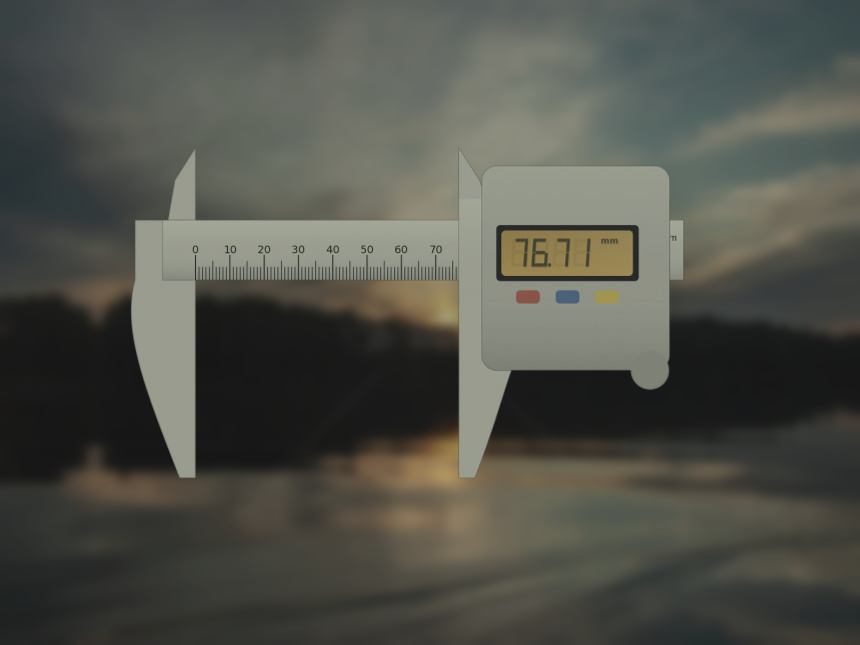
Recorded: value=76.71 unit=mm
